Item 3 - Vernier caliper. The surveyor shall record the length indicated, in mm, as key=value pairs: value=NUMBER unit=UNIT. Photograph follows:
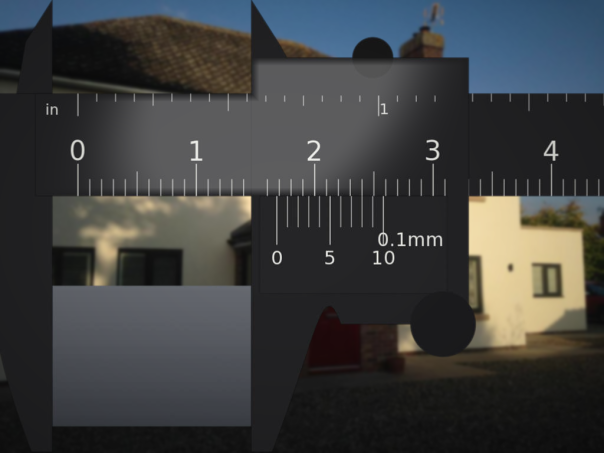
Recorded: value=16.8 unit=mm
